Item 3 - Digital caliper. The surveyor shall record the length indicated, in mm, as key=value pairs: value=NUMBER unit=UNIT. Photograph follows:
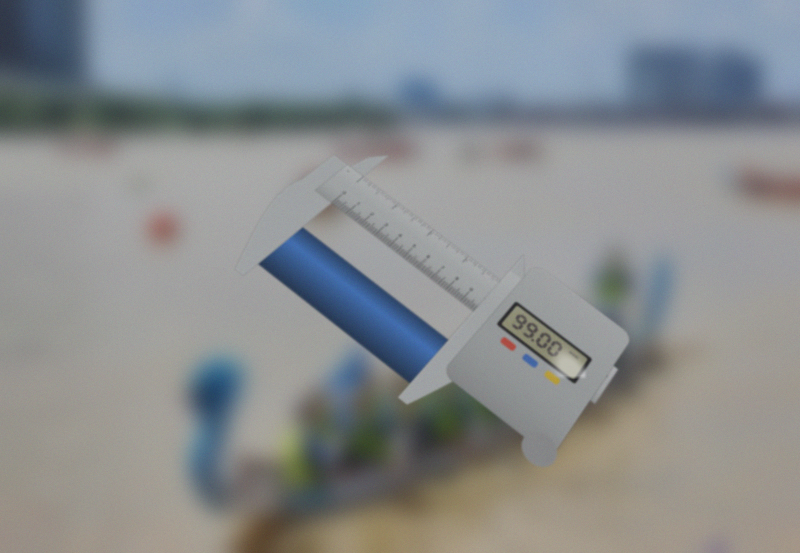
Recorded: value=99.00 unit=mm
